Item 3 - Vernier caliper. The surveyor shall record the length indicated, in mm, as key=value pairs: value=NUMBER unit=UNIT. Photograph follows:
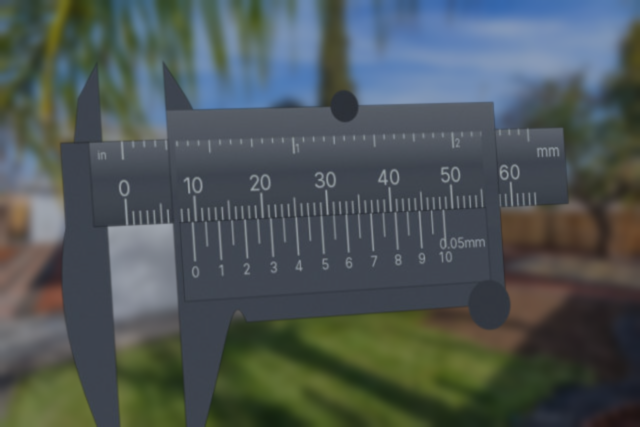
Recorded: value=9.5 unit=mm
